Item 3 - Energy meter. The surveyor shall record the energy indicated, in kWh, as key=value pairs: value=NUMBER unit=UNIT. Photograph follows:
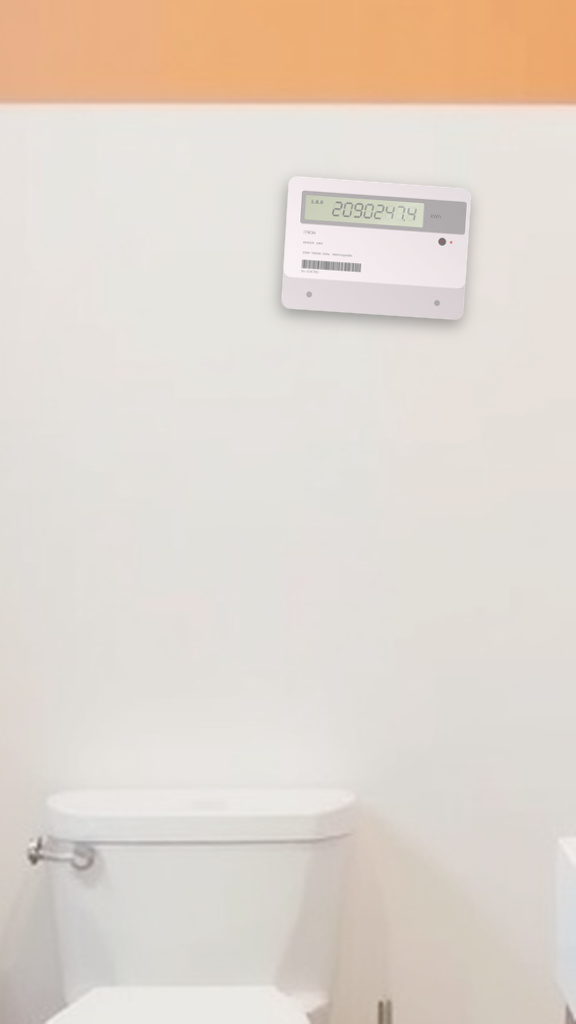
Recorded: value=2090247.4 unit=kWh
